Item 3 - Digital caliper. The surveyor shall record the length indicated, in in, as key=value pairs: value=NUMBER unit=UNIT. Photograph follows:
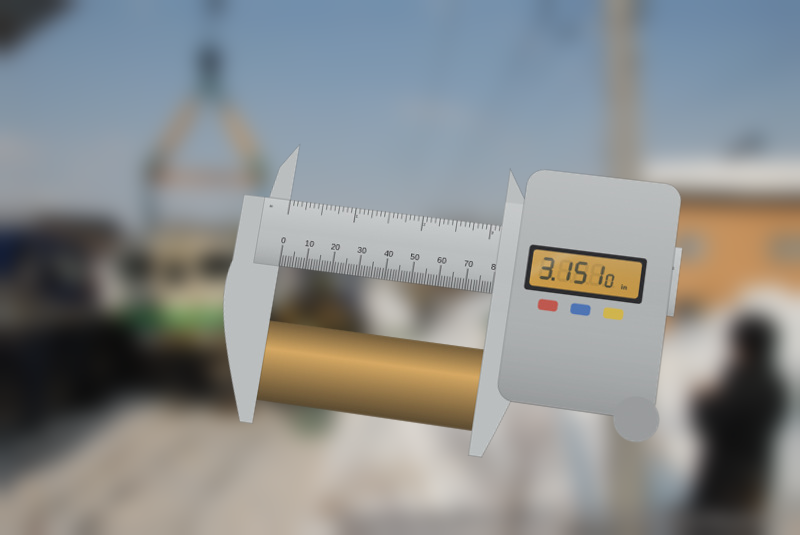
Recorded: value=3.1510 unit=in
